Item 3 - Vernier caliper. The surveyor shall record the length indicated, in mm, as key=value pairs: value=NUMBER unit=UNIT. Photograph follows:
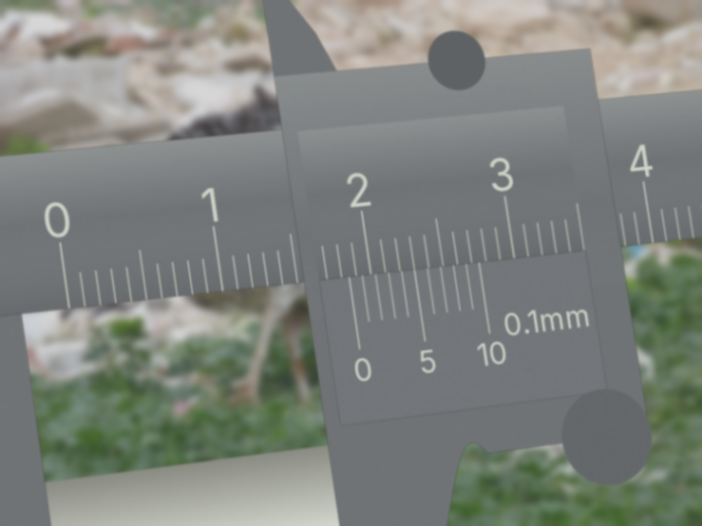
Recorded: value=18.5 unit=mm
